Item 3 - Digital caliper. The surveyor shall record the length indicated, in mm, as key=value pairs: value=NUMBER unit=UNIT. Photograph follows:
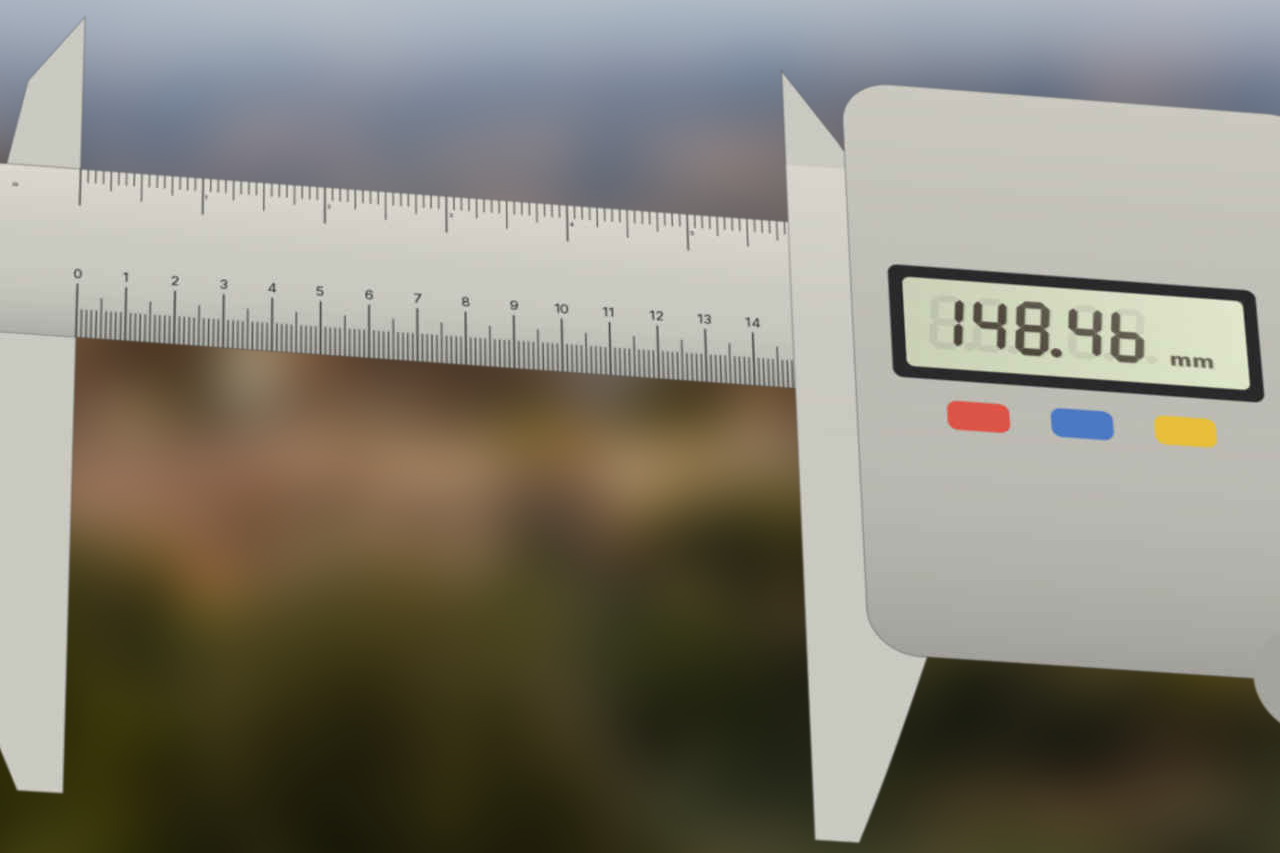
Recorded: value=148.46 unit=mm
